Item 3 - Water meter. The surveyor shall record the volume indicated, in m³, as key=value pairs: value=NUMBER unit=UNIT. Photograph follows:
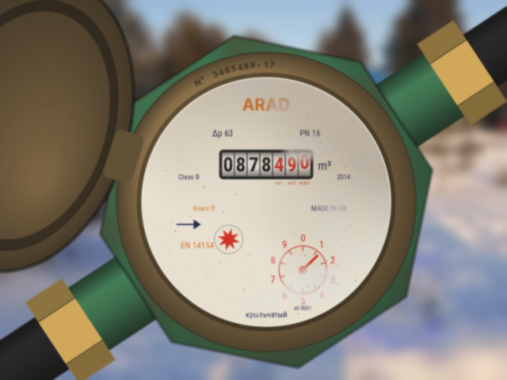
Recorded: value=878.4901 unit=m³
